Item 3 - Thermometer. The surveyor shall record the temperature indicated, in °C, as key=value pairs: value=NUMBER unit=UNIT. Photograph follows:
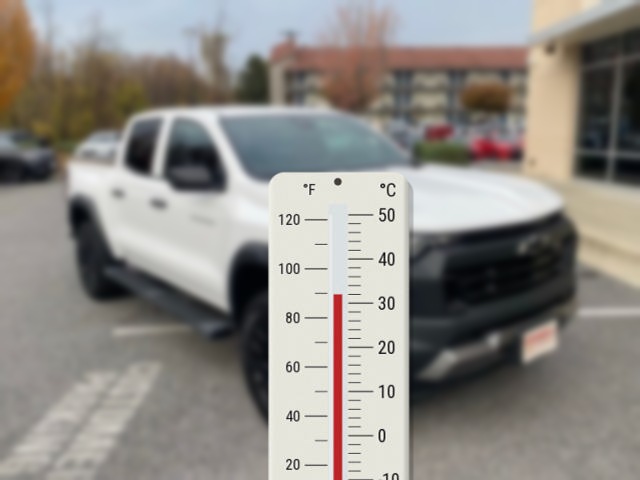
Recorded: value=32 unit=°C
